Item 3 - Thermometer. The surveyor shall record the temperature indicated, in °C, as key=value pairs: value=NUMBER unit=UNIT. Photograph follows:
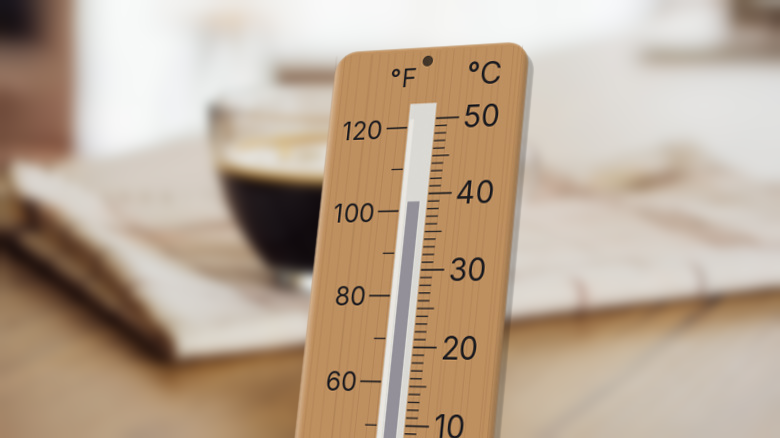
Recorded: value=39 unit=°C
